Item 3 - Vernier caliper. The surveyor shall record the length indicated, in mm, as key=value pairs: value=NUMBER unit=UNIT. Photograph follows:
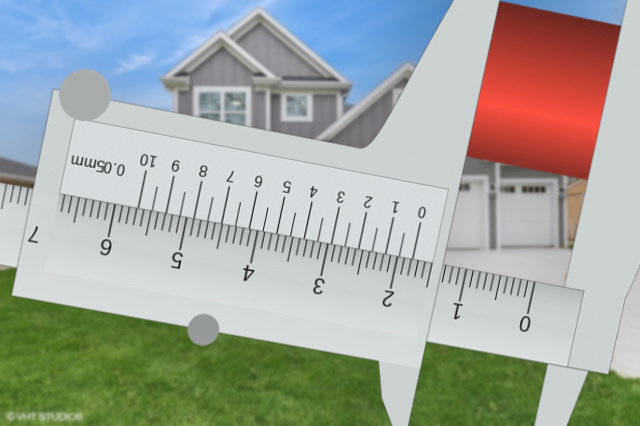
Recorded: value=17.8 unit=mm
